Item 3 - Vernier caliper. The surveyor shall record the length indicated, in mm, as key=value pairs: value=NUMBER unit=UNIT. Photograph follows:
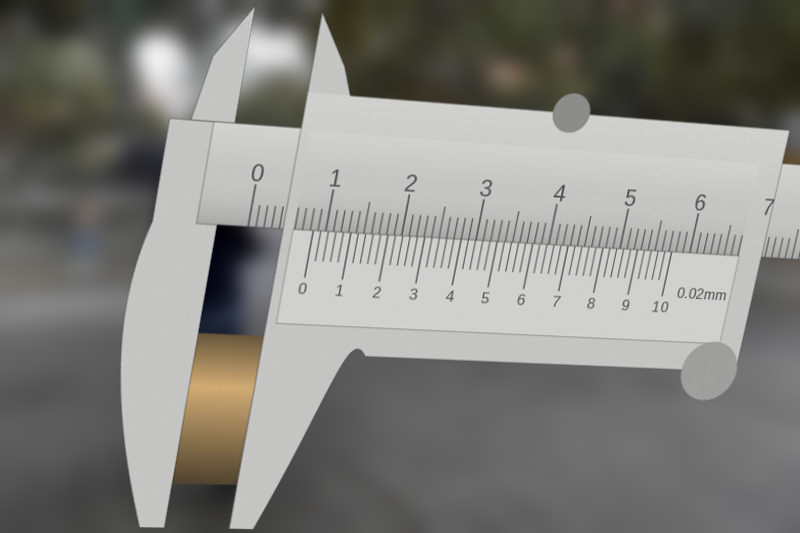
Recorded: value=8.4 unit=mm
